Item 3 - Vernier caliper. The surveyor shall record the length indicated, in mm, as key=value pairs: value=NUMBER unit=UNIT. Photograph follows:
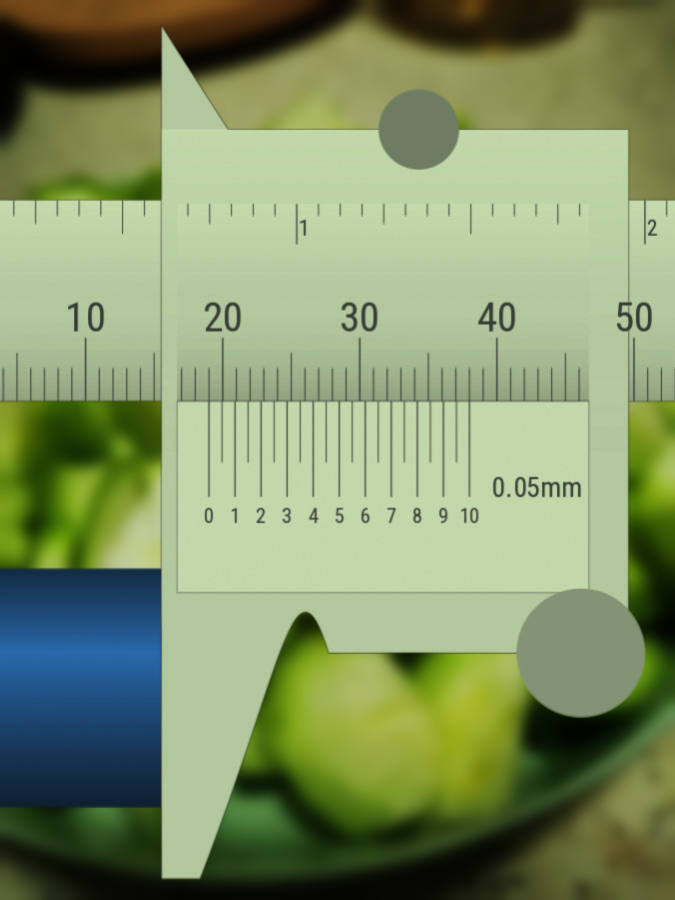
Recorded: value=19.0 unit=mm
